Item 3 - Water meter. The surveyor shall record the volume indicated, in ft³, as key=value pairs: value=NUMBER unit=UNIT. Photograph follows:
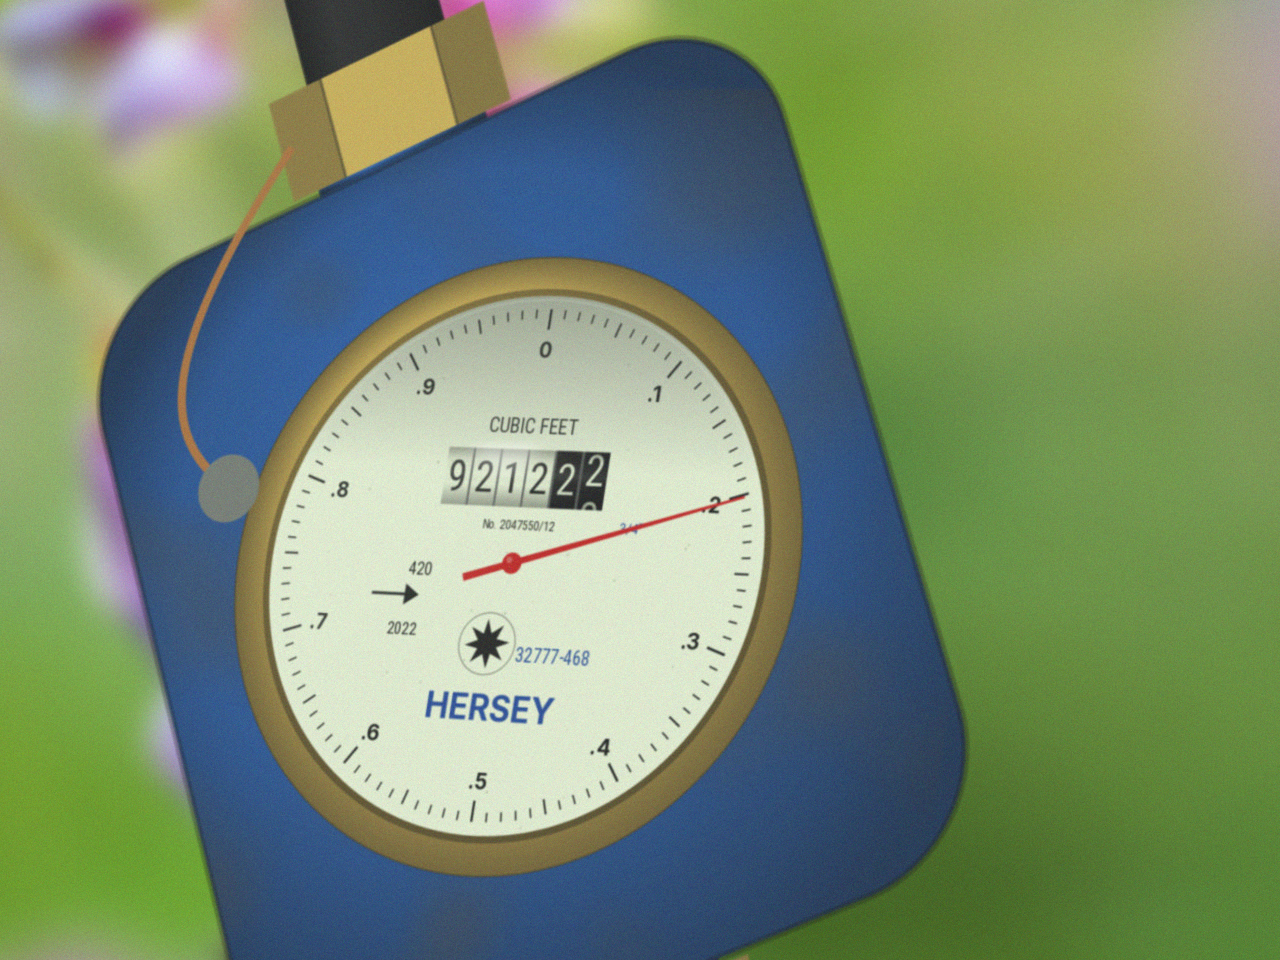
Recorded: value=921222.20 unit=ft³
